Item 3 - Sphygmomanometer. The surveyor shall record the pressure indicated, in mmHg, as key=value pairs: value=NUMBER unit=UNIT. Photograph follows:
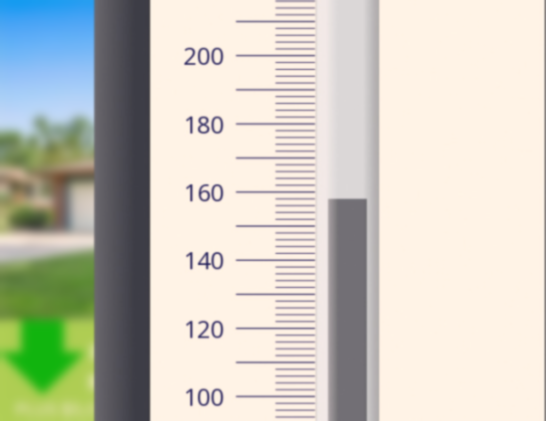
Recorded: value=158 unit=mmHg
